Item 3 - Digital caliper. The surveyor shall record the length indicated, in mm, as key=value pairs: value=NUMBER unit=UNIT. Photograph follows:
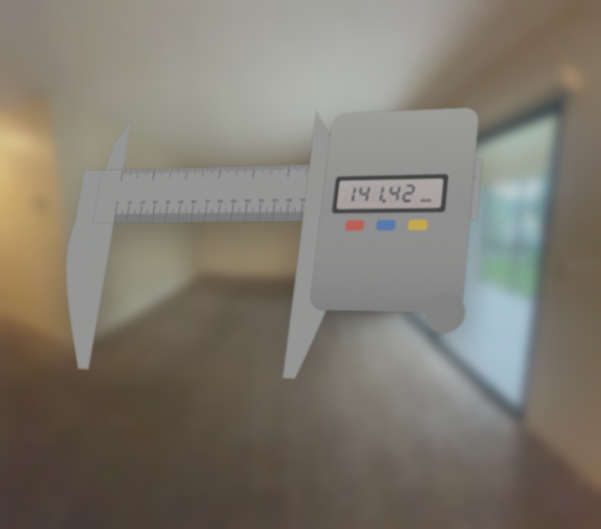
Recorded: value=141.42 unit=mm
